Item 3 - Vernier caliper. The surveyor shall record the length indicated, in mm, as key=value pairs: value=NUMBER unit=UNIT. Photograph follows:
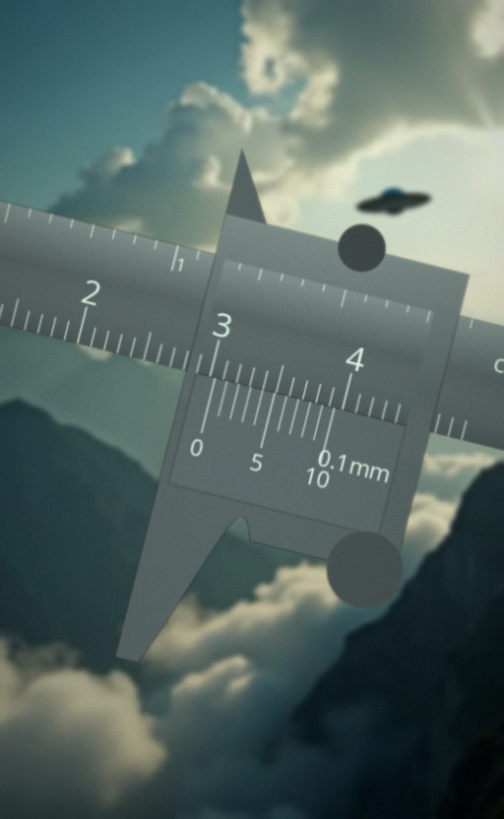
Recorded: value=30.4 unit=mm
